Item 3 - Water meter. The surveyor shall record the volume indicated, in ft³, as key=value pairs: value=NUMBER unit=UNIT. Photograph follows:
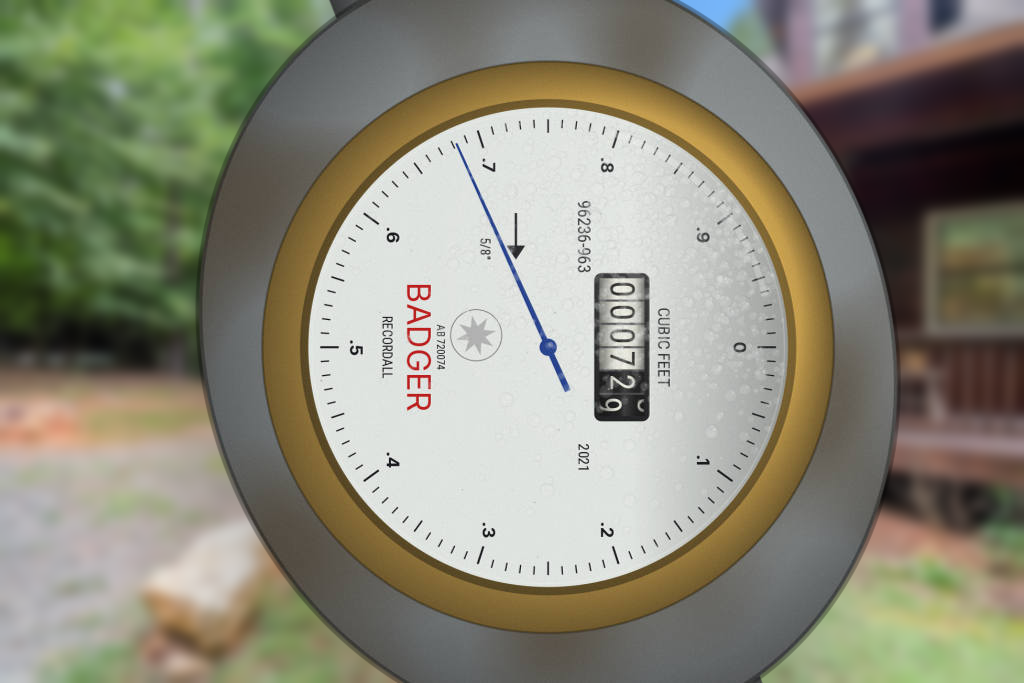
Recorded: value=728.68 unit=ft³
